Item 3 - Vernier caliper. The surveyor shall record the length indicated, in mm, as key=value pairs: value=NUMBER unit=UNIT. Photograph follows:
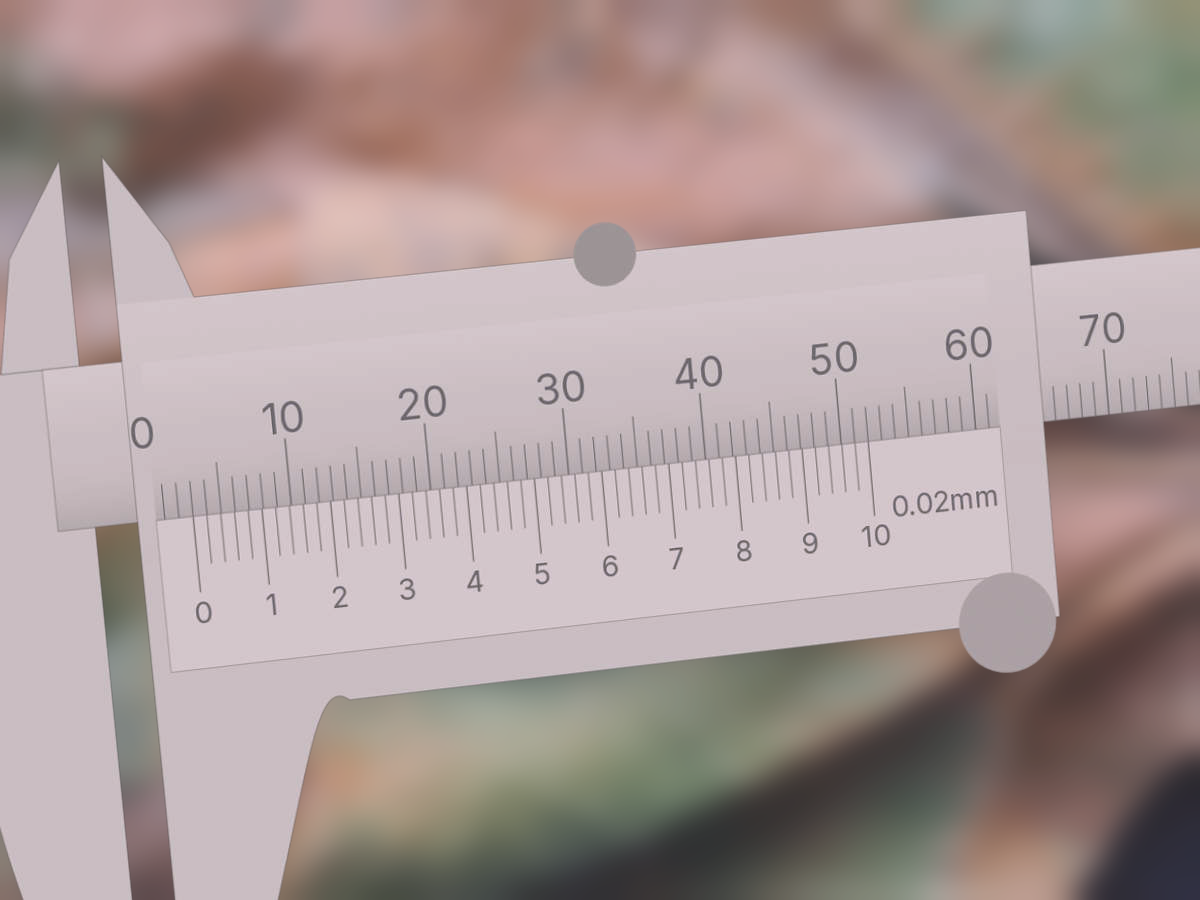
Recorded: value=3.0 unit=mm
